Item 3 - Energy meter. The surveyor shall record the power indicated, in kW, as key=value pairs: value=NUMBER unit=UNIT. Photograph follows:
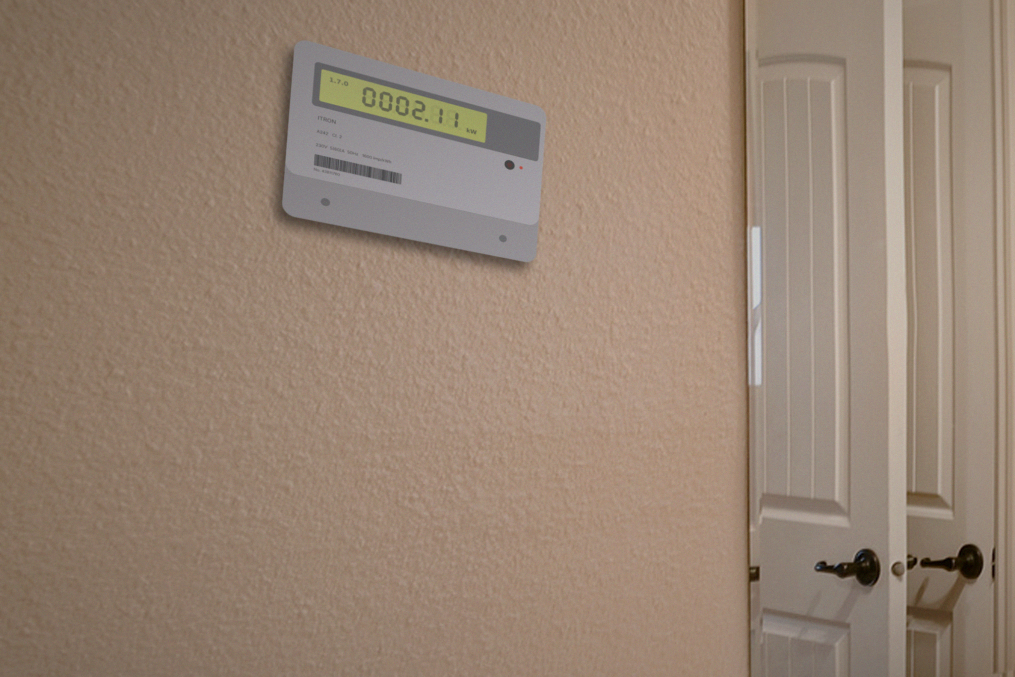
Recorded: value=2.11 unit=kW
